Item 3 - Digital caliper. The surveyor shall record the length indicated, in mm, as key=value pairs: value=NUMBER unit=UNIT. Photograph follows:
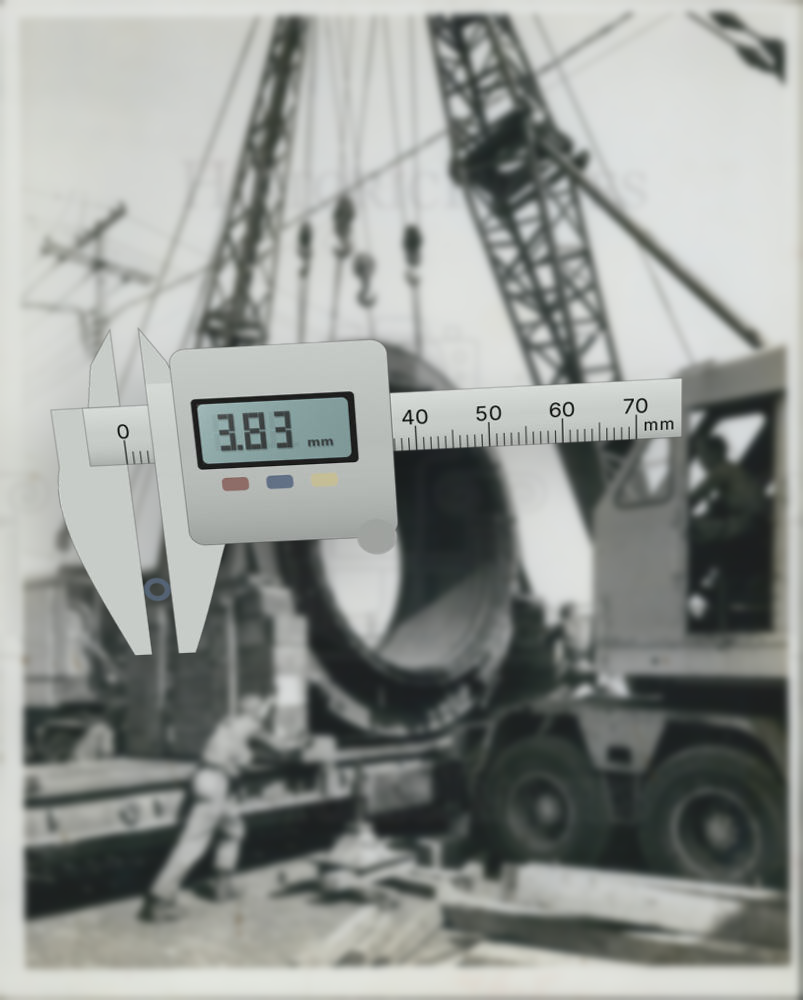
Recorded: value=3.83 unit=mm
